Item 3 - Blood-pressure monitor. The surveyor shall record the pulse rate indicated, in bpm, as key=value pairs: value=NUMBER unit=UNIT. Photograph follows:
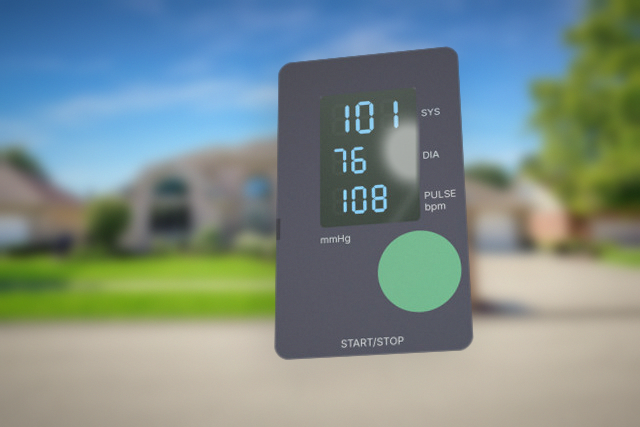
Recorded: value=108 unit=bpm
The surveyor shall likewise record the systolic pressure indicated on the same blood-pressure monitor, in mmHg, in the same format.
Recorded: value=101 unit=mmHg
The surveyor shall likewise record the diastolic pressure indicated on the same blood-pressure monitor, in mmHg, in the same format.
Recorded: value=76 unit=mmHg
